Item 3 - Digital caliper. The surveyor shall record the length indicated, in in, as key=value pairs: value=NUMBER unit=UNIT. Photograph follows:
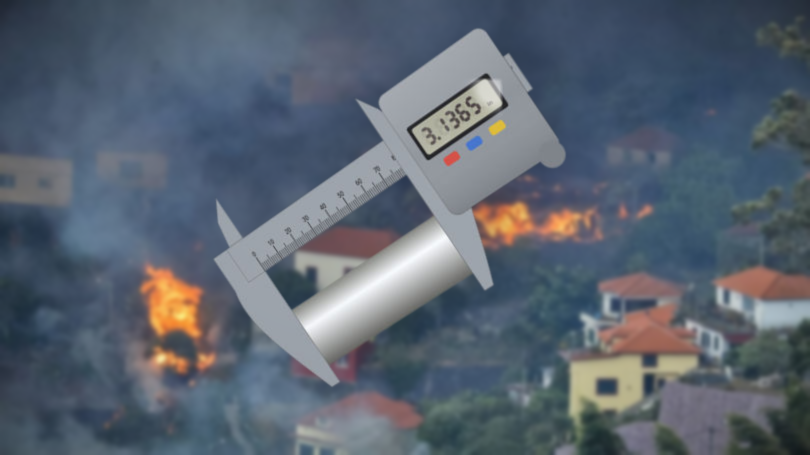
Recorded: value=3.1365 unit=in
